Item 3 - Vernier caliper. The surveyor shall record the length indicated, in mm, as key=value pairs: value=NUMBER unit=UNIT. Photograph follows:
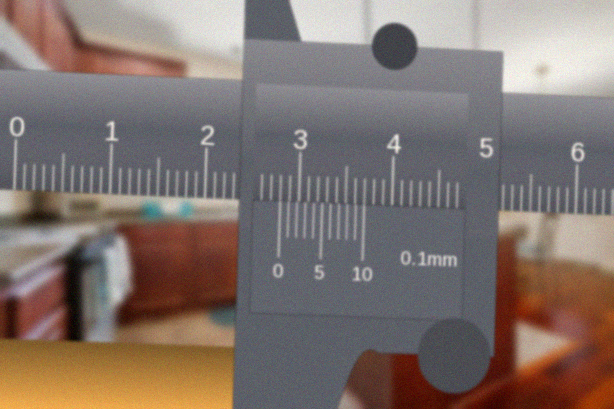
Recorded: value=28.0 unit=mm
